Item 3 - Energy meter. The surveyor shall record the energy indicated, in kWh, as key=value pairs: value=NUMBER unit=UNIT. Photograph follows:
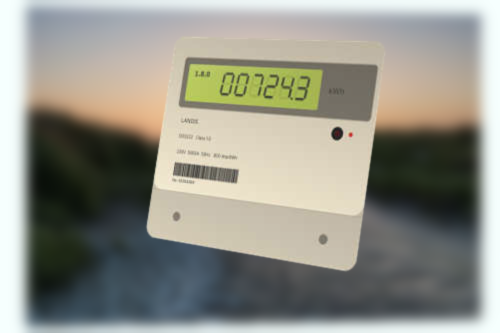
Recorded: value=724.3 unit=kWh
